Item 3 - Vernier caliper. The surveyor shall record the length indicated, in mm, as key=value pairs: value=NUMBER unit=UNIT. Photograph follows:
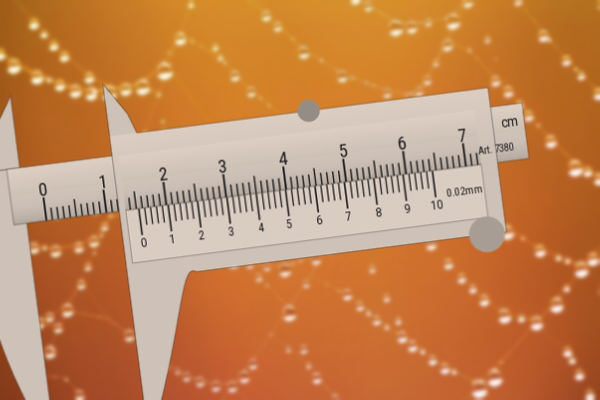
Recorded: value=15.4 unit=mm
